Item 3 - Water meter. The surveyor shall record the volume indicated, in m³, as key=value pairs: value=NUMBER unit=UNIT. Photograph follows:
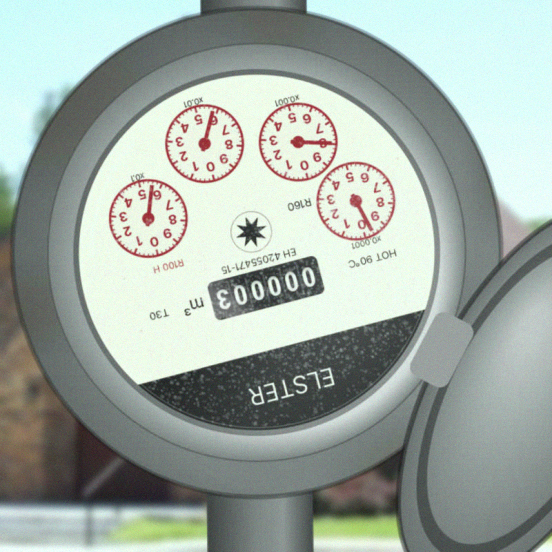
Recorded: value=3.5579 unit=m³
